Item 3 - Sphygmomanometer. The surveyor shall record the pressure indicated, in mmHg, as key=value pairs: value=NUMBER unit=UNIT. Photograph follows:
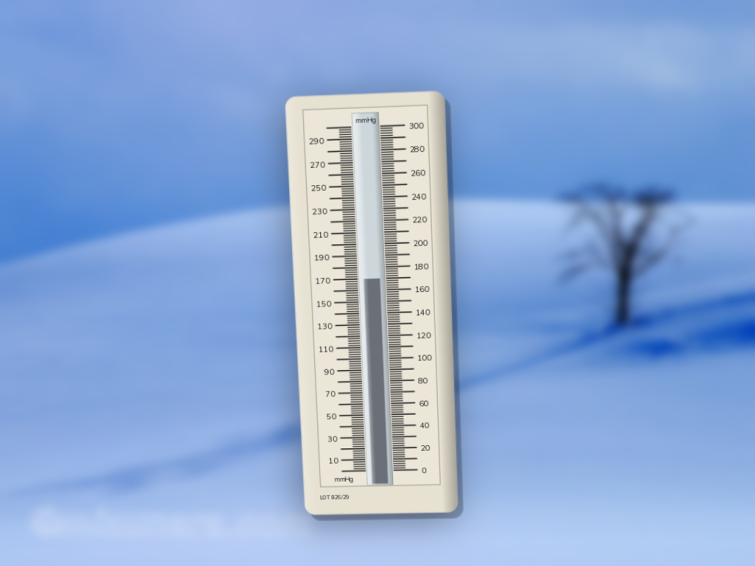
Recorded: value=170 unit=mmHg
